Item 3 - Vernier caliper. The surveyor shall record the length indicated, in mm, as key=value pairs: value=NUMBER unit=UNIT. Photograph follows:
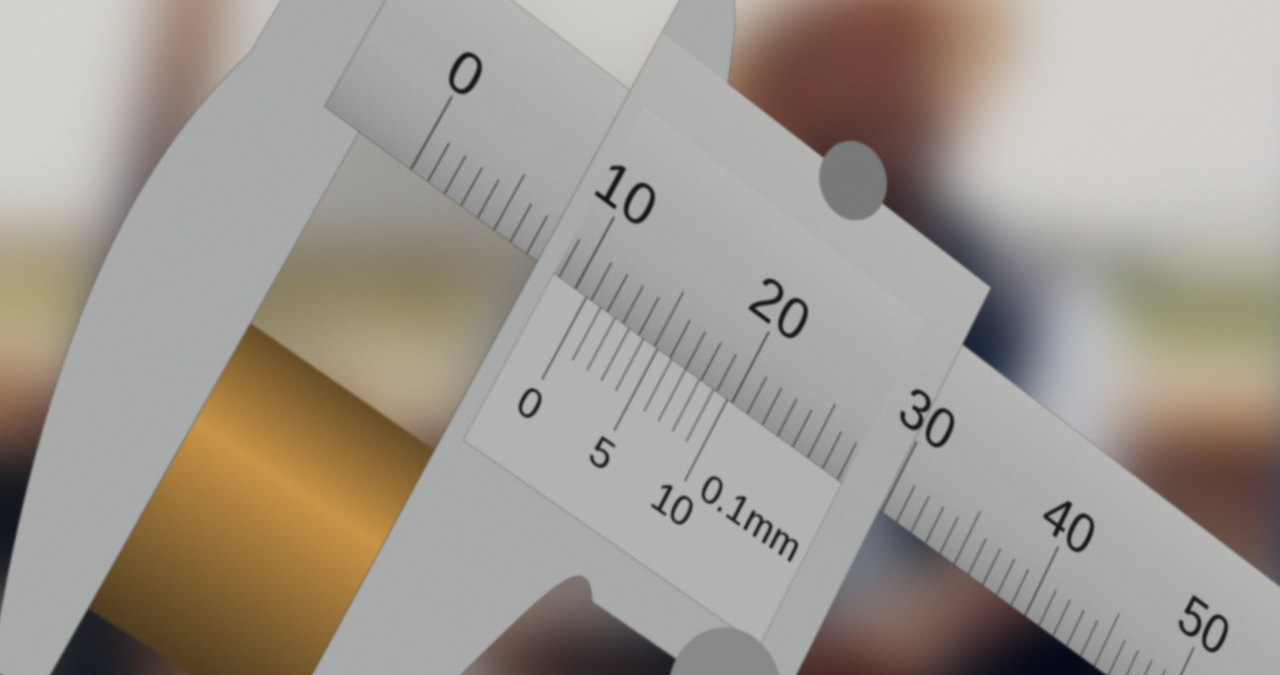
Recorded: value=10.7 unit=mm
